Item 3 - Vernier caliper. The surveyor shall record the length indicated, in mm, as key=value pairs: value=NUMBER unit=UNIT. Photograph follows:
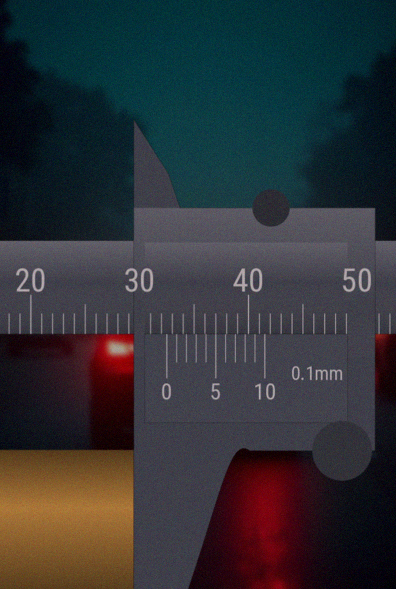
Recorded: value=32.5 unit=mm
